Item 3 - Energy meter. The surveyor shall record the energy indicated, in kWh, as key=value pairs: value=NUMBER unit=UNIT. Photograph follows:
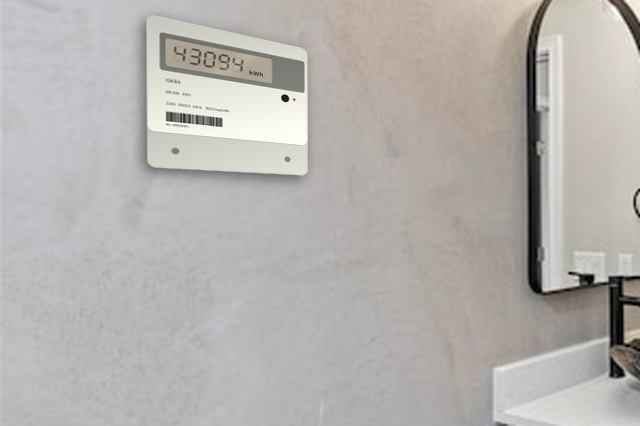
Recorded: value=43094 unit=kWh
